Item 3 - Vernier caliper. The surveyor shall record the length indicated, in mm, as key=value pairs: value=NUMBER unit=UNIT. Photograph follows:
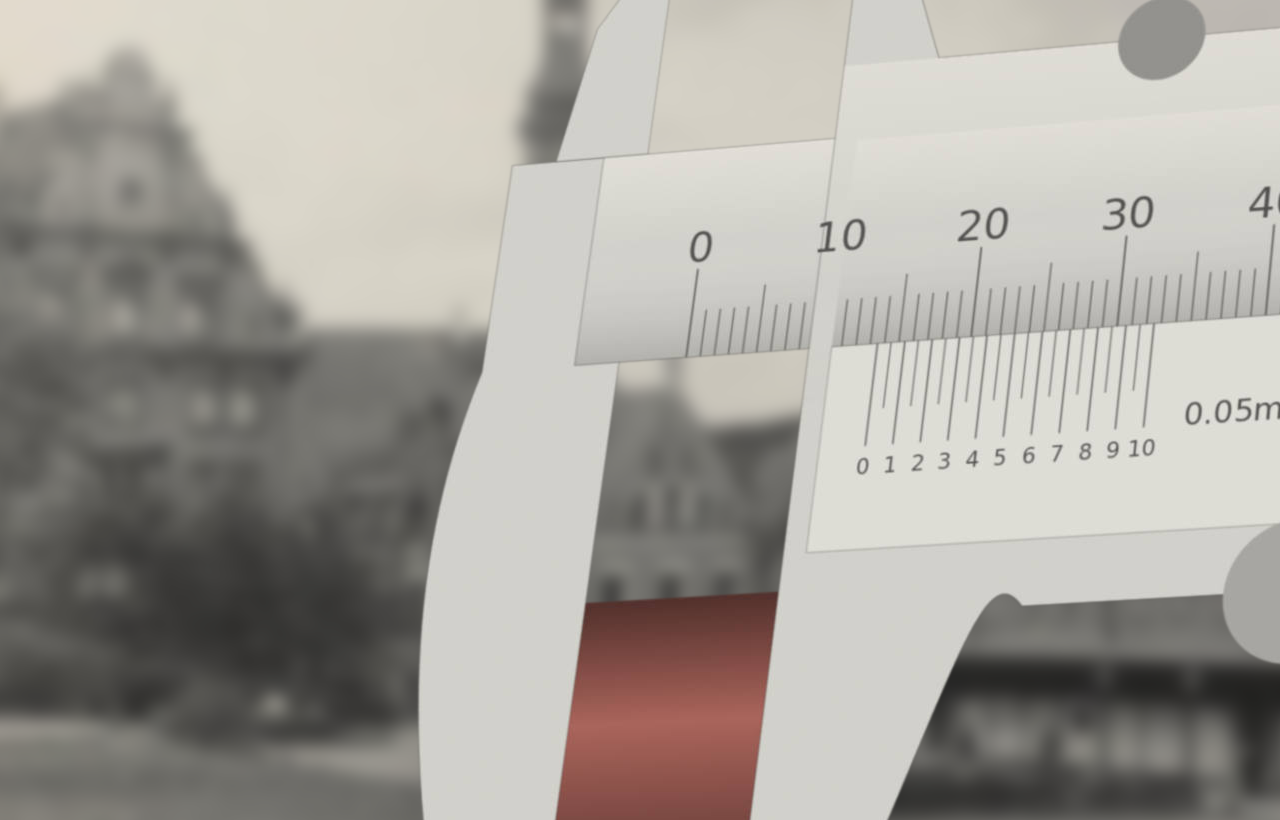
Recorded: value=13.5 unit=mm
